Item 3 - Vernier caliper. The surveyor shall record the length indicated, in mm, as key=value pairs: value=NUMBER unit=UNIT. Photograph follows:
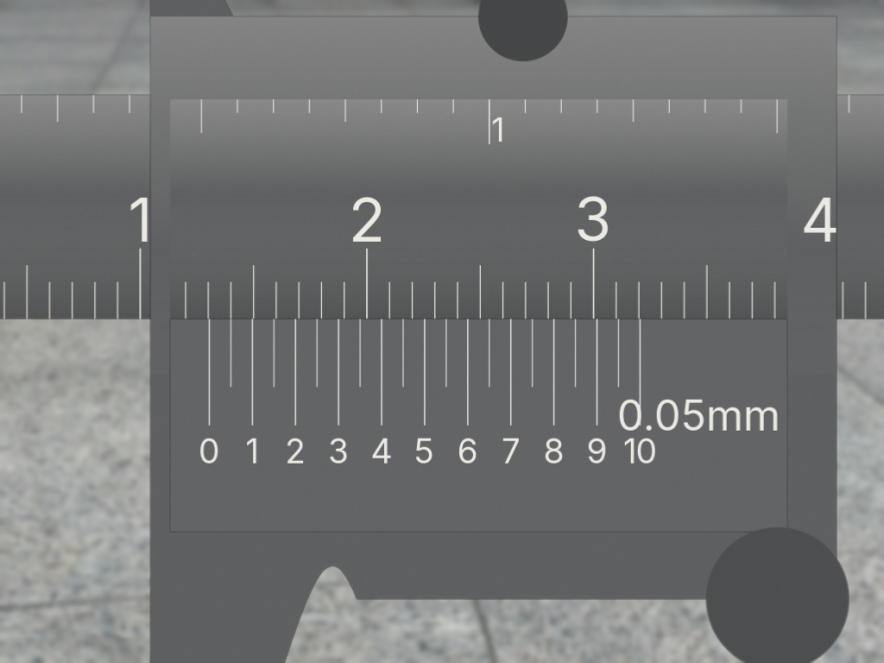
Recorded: value=13.05 unit=mm
